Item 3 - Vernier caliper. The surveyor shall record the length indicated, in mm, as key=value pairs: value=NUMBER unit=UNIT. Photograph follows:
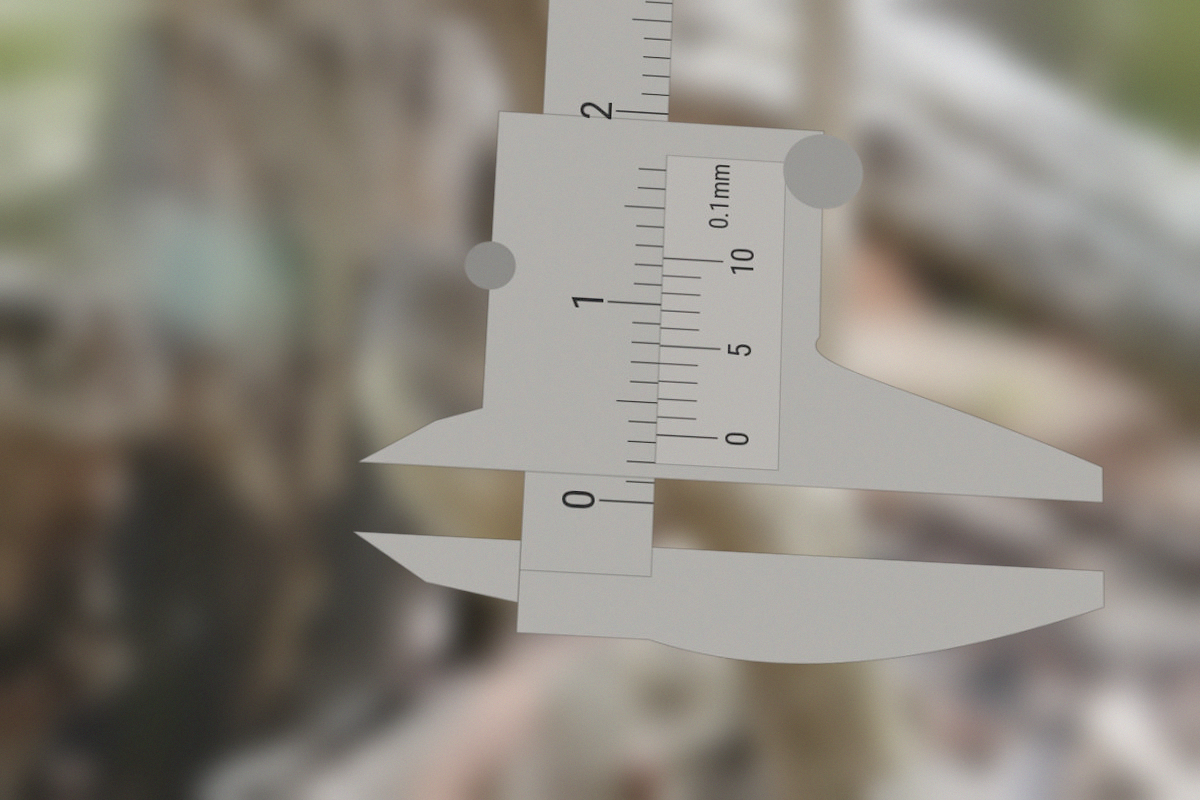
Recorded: value=3.4 unit=mm
